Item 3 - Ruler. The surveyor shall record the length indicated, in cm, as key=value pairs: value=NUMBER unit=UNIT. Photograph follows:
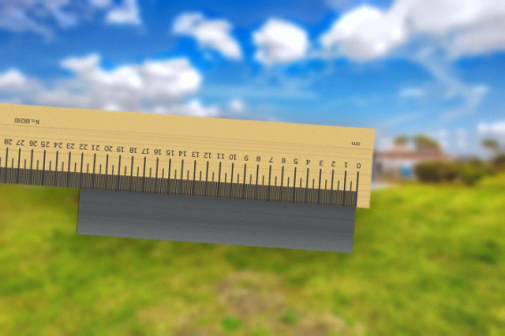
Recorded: value=22 unit=cm
